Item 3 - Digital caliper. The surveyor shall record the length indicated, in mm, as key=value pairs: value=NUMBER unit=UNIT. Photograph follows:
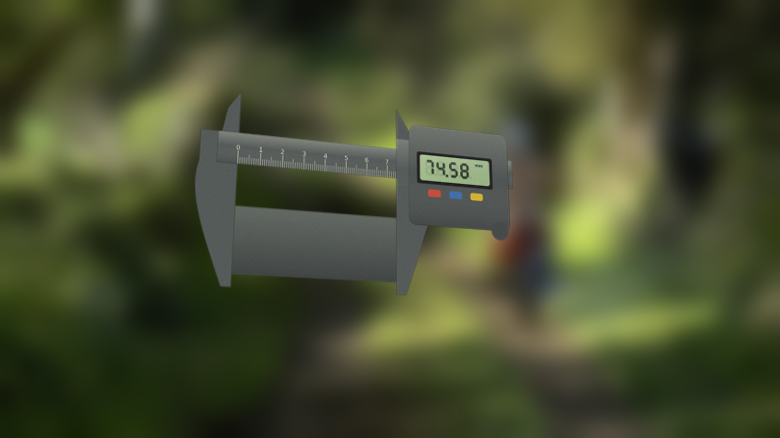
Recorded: value=74.58 unit=mm
